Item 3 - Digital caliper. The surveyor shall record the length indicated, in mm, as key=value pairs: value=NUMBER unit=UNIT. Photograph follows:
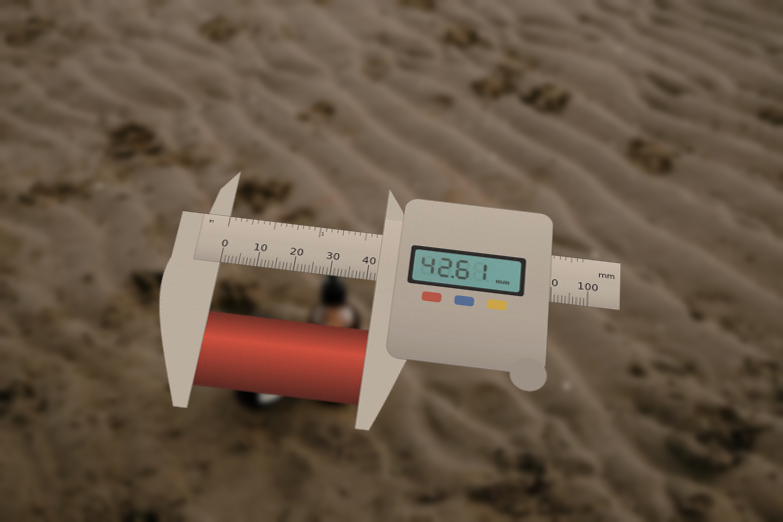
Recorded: value=42.61 unit=mm
